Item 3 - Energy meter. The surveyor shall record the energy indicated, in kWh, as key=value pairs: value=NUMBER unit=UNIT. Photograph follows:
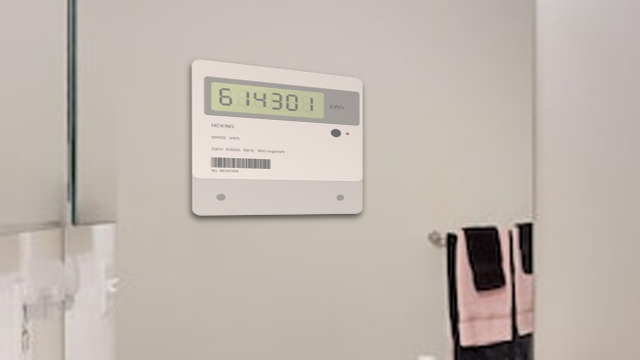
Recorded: value=614301 unit=kWh
